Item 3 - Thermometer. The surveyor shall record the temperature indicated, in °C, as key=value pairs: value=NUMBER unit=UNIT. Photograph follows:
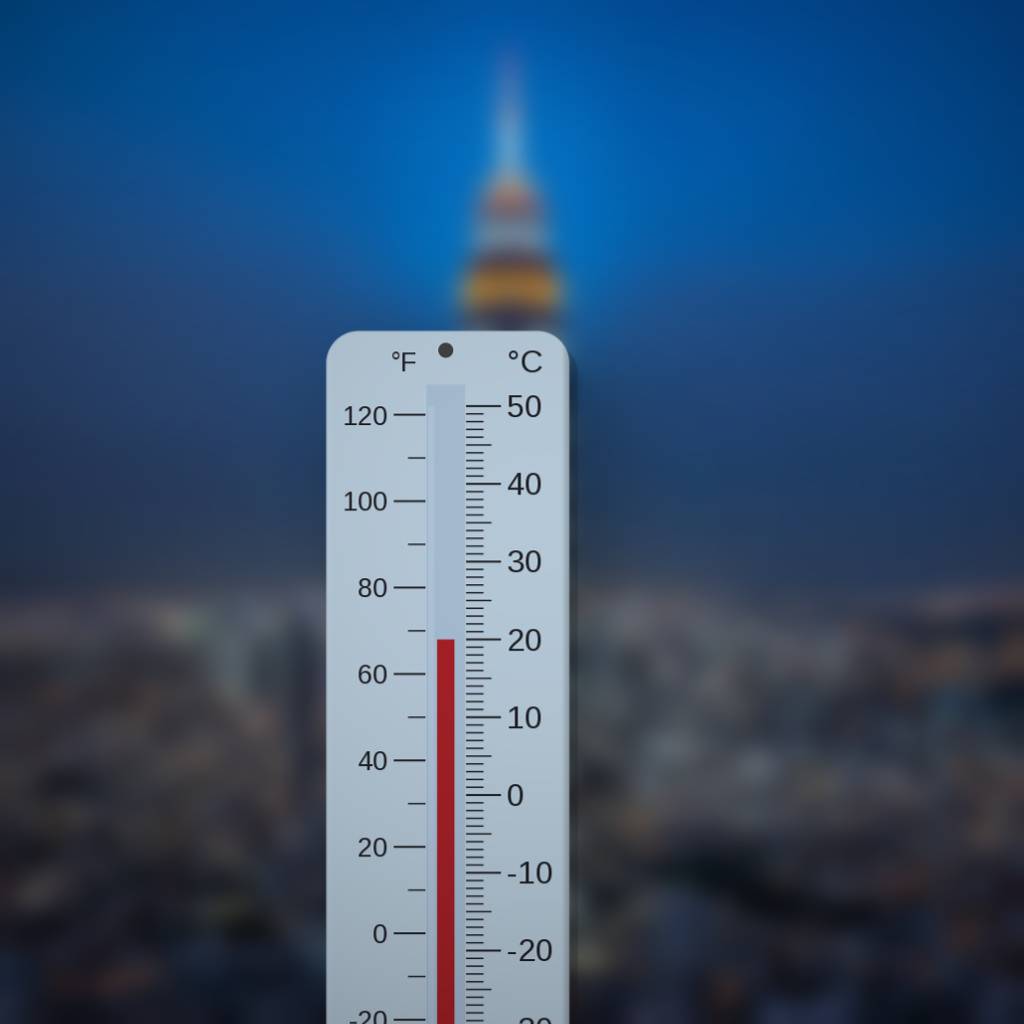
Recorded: value=20 unit=°C
